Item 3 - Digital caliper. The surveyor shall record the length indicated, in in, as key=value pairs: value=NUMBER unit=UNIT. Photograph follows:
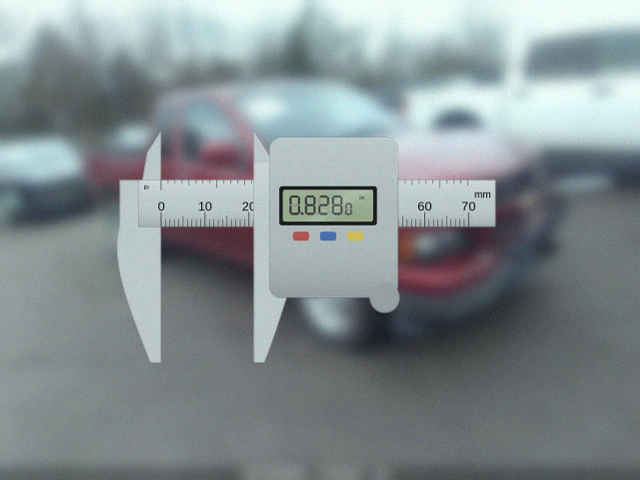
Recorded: value=0.8280 unit=in
